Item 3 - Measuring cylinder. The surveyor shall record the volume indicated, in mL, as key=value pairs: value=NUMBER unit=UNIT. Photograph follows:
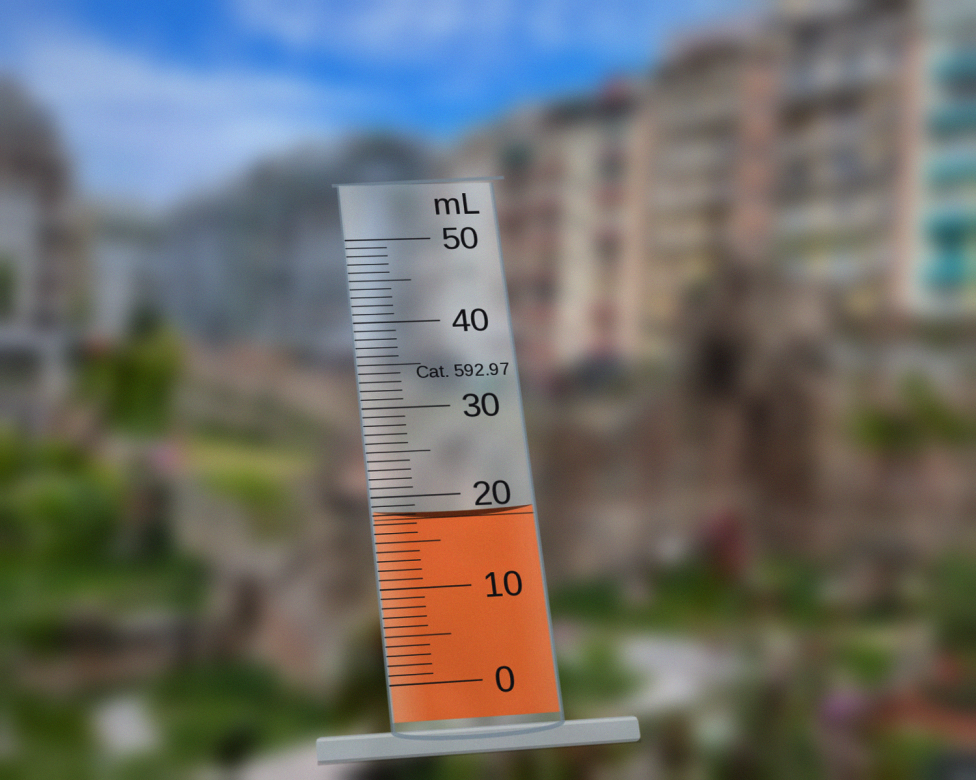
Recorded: value=17.5 unit=mL
